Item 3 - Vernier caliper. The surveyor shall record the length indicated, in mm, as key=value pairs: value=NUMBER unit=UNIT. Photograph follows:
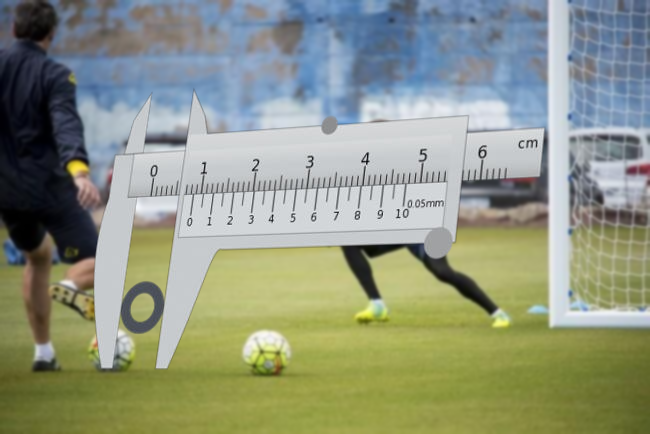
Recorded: value=8.5 unit=mm
